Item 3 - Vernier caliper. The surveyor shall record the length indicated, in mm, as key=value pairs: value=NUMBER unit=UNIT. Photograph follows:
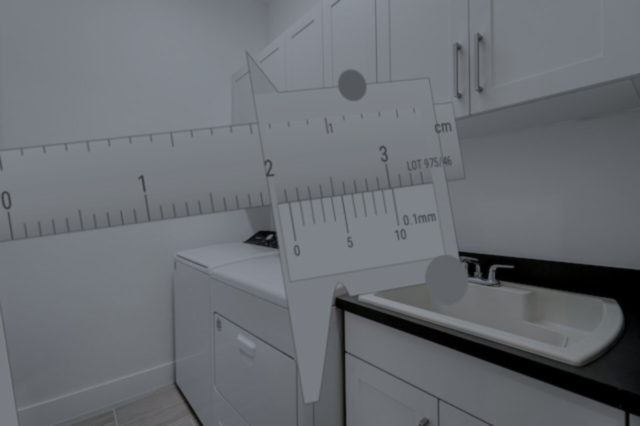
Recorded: value=21.2 unit=mm
